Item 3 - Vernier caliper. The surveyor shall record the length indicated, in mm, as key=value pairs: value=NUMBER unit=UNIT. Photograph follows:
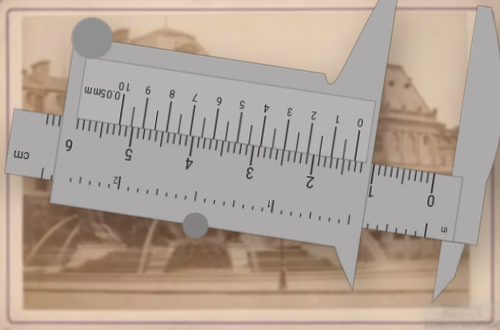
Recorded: value=13.2 unit=mm
